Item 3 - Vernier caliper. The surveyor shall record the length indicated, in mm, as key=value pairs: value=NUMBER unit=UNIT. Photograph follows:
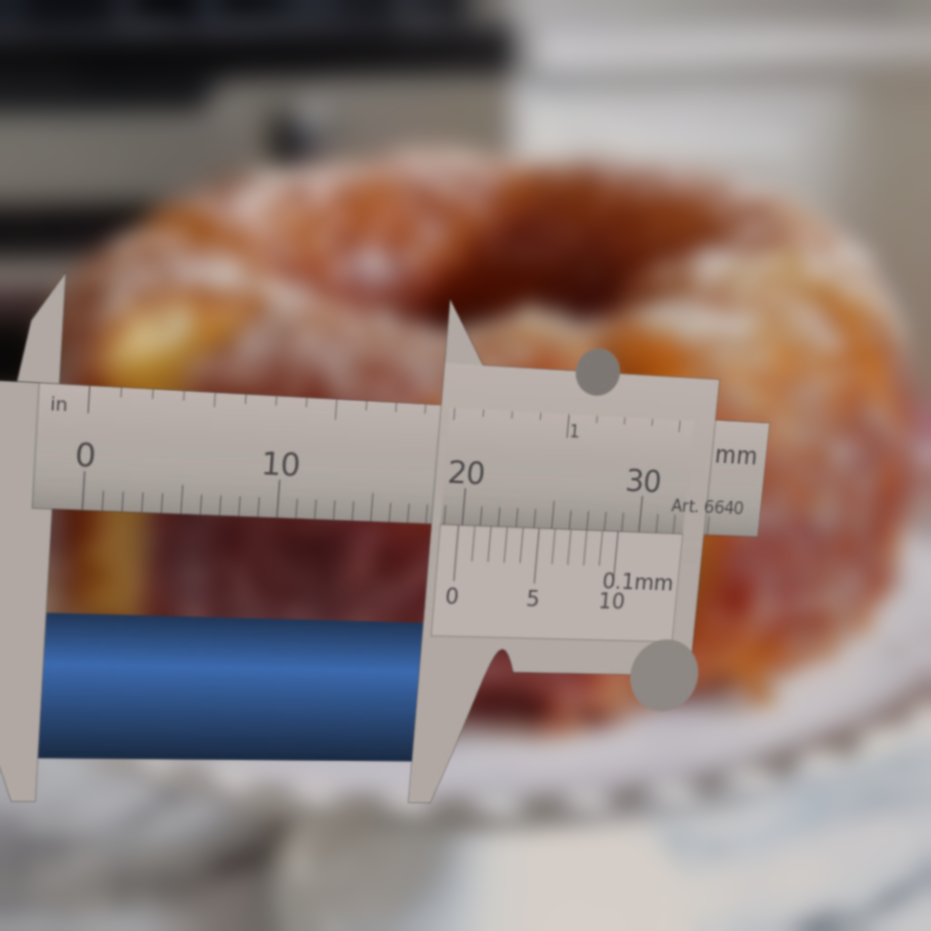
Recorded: value=19.8 unit=mm
